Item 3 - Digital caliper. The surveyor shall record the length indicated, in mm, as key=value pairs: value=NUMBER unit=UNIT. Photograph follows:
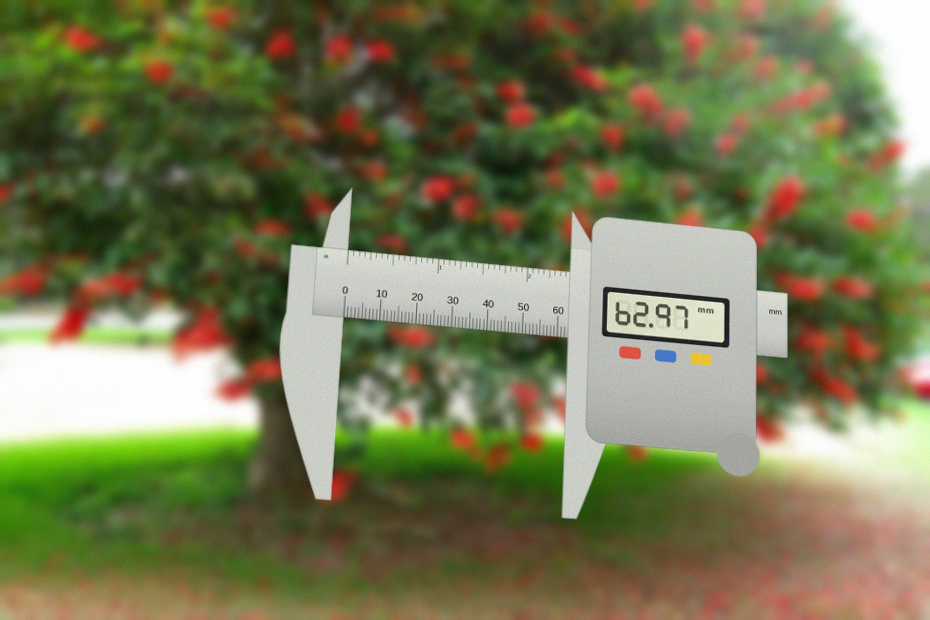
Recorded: value=62.97 unit=mm
